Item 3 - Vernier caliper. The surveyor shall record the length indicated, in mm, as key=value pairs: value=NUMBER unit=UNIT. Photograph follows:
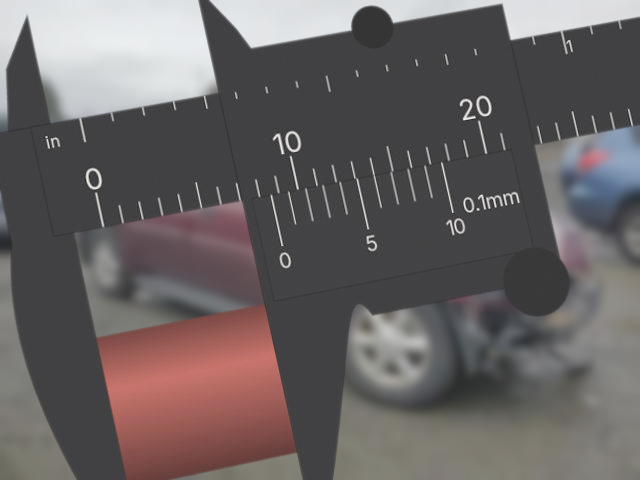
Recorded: value=8.6 unit=mm
